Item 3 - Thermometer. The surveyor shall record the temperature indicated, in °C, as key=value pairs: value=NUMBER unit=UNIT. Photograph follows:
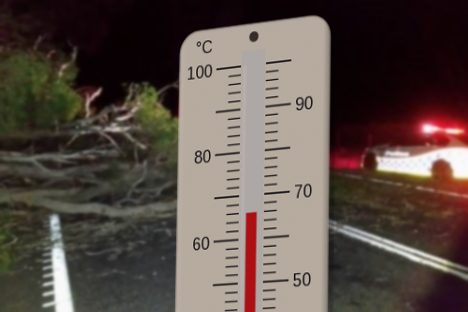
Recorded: value=66 unit=°C
